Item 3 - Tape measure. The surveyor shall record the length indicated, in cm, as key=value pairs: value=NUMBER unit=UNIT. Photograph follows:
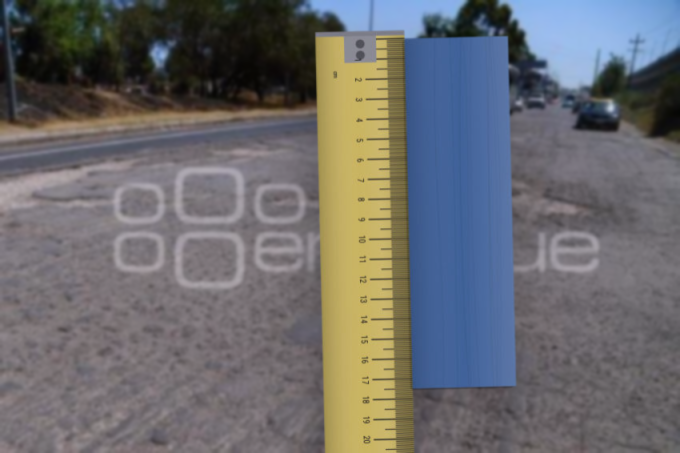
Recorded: value=17.5 unit=cm
